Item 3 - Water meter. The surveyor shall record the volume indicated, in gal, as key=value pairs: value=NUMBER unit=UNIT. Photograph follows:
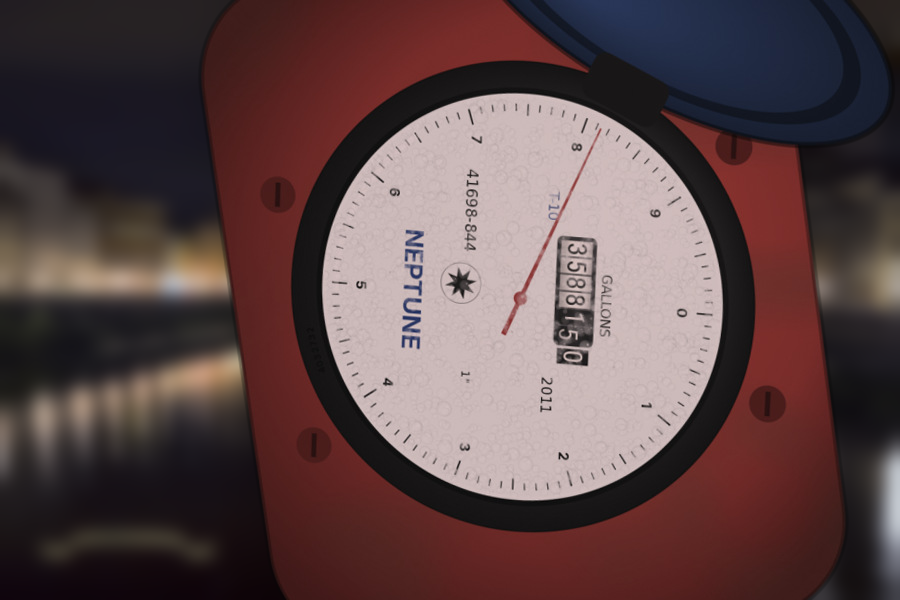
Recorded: value=3588148.1 unit=gal
